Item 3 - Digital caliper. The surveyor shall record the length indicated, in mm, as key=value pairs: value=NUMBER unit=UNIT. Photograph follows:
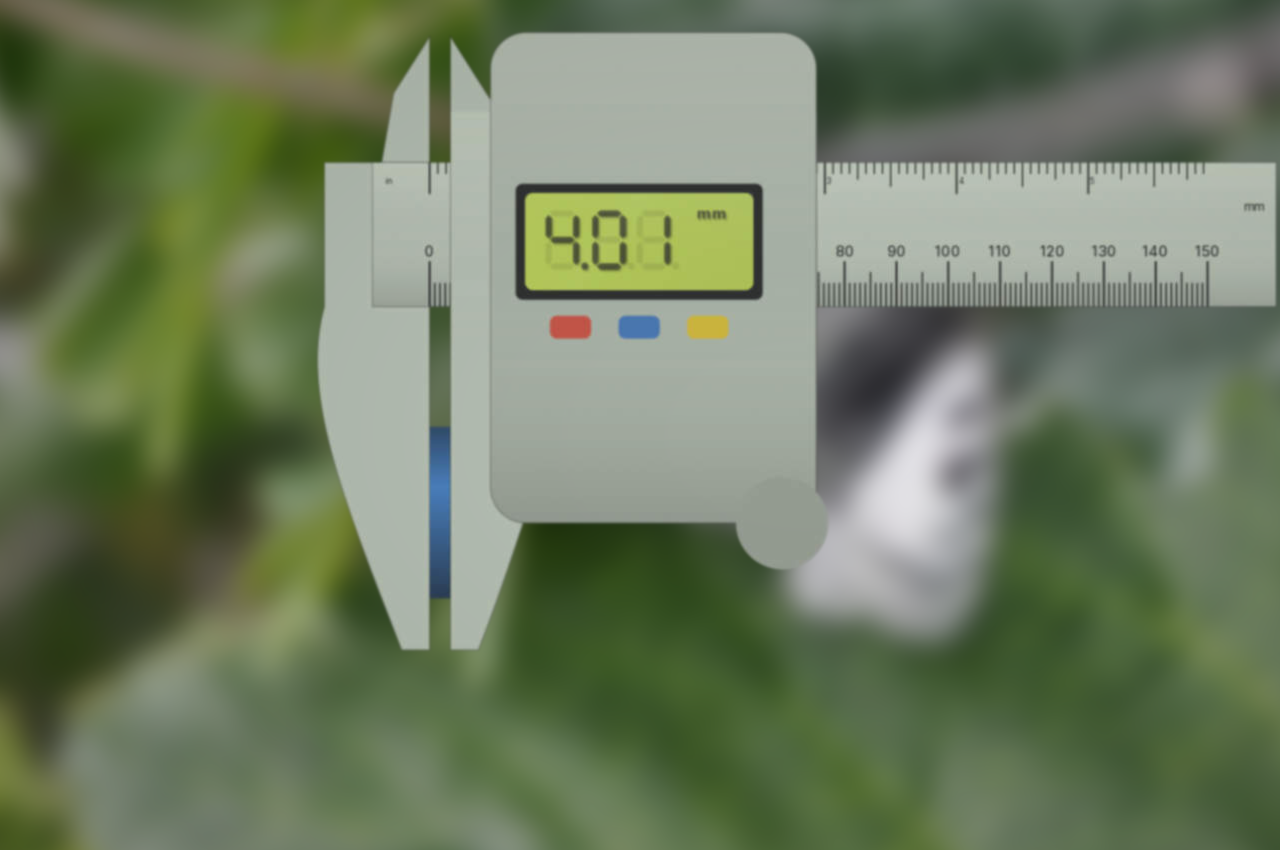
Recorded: value=4.01 unit=mm
